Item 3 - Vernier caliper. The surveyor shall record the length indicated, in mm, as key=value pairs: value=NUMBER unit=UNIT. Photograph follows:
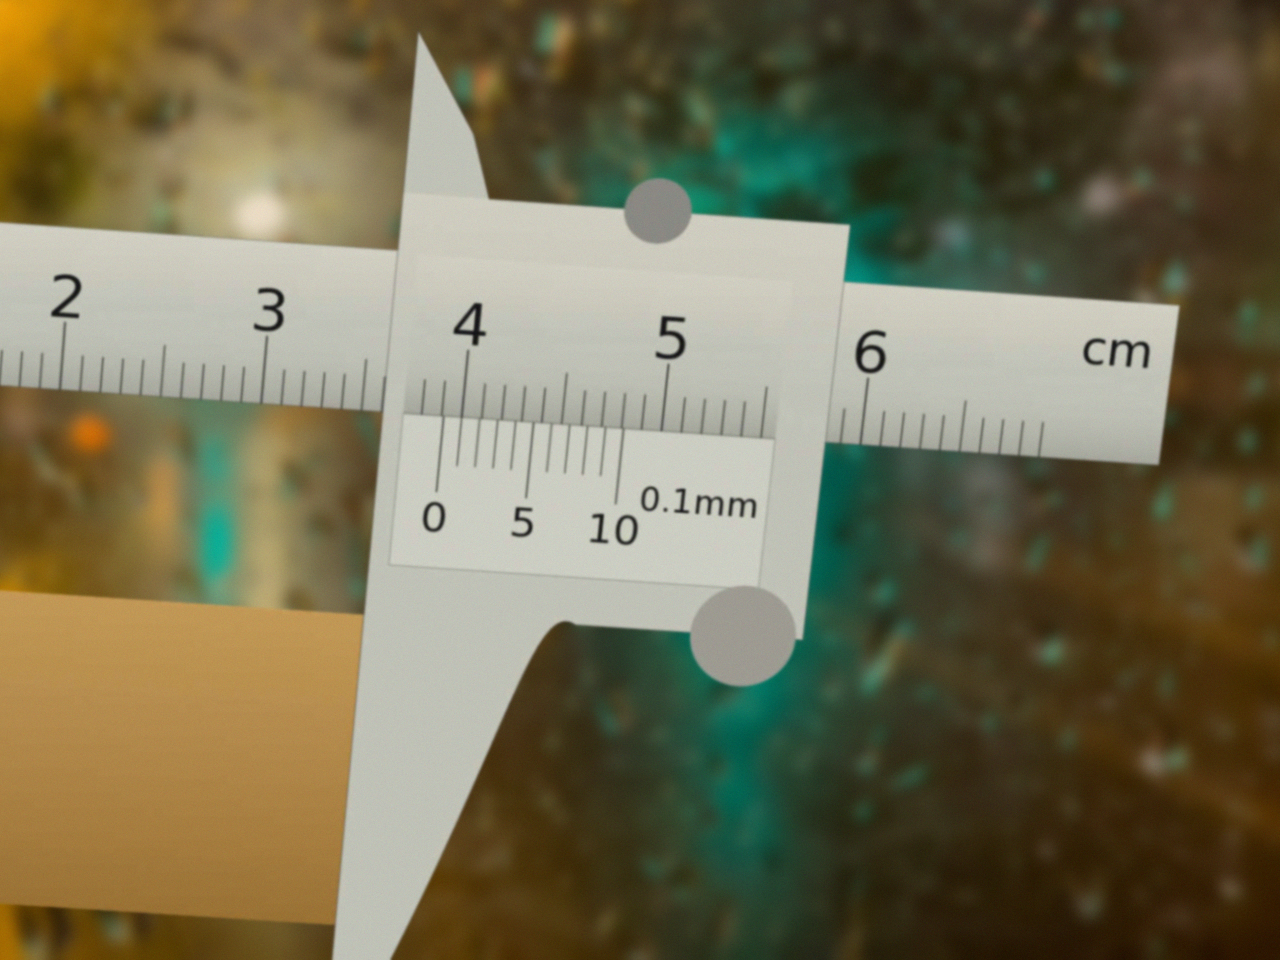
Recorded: value=39.1 unit=mm
